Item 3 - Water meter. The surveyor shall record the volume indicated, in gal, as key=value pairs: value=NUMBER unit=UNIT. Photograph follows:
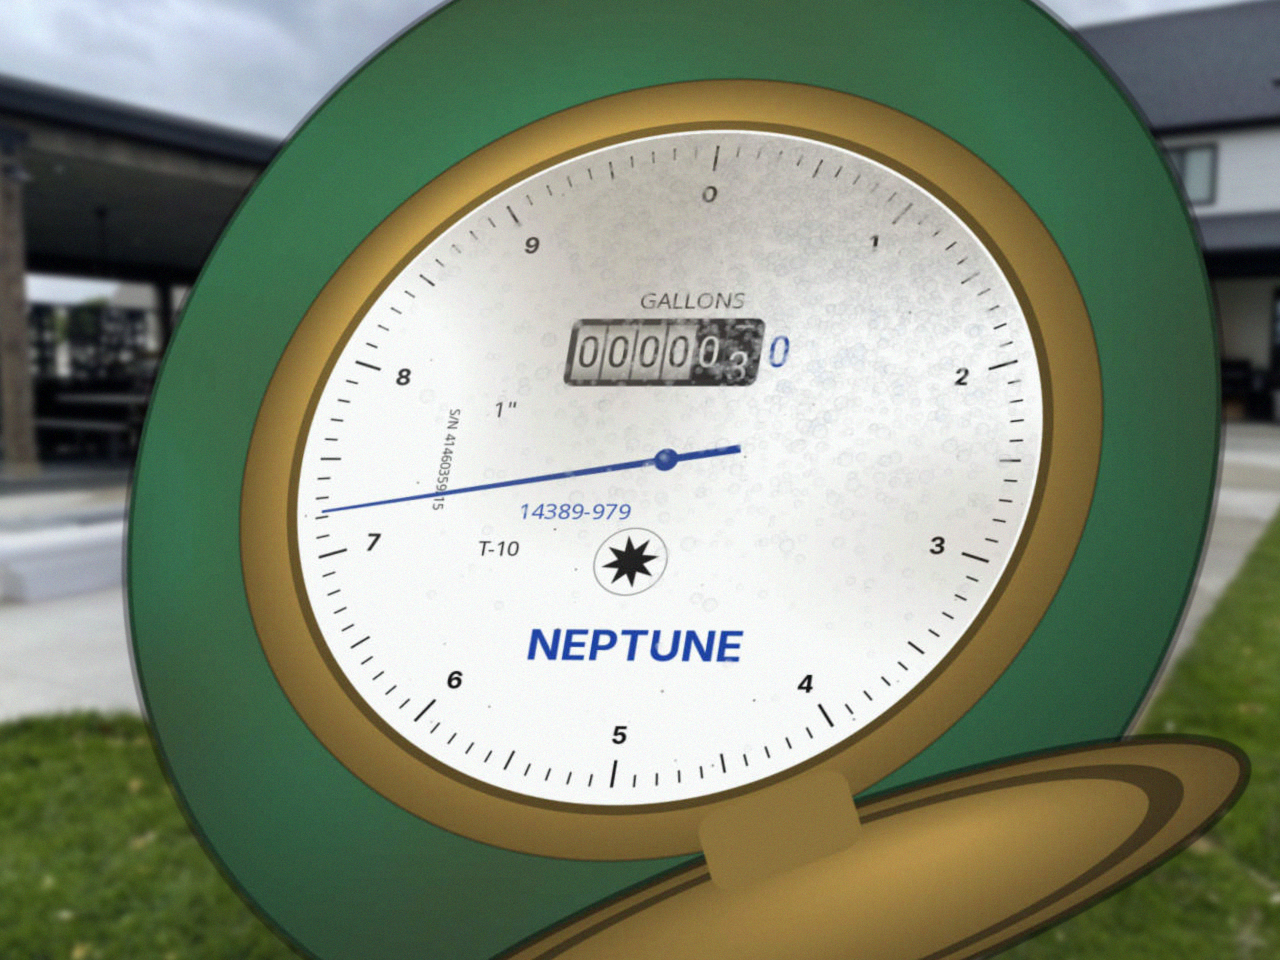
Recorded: value=27.2 unit=gal
